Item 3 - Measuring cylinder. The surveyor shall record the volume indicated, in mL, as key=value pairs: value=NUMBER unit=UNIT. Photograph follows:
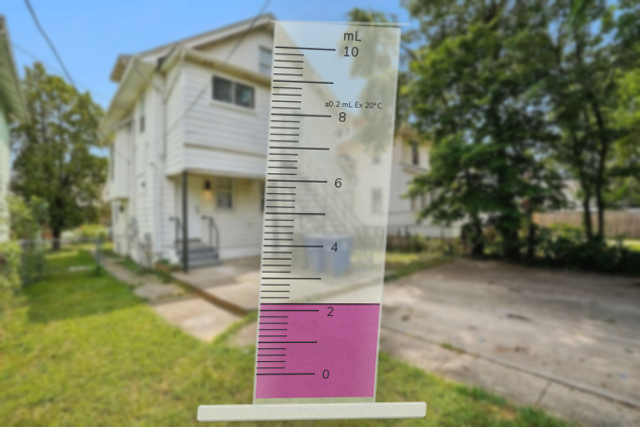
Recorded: value=2.2 unit=mL
